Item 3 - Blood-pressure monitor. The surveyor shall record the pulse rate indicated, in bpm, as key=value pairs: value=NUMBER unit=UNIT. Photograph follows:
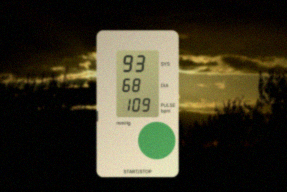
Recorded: value=109 unit=bpm
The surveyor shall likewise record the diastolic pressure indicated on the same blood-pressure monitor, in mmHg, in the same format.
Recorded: value=68 unit=mmHg
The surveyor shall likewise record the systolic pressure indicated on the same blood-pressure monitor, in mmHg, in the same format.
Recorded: value=93 unit=mmHg
